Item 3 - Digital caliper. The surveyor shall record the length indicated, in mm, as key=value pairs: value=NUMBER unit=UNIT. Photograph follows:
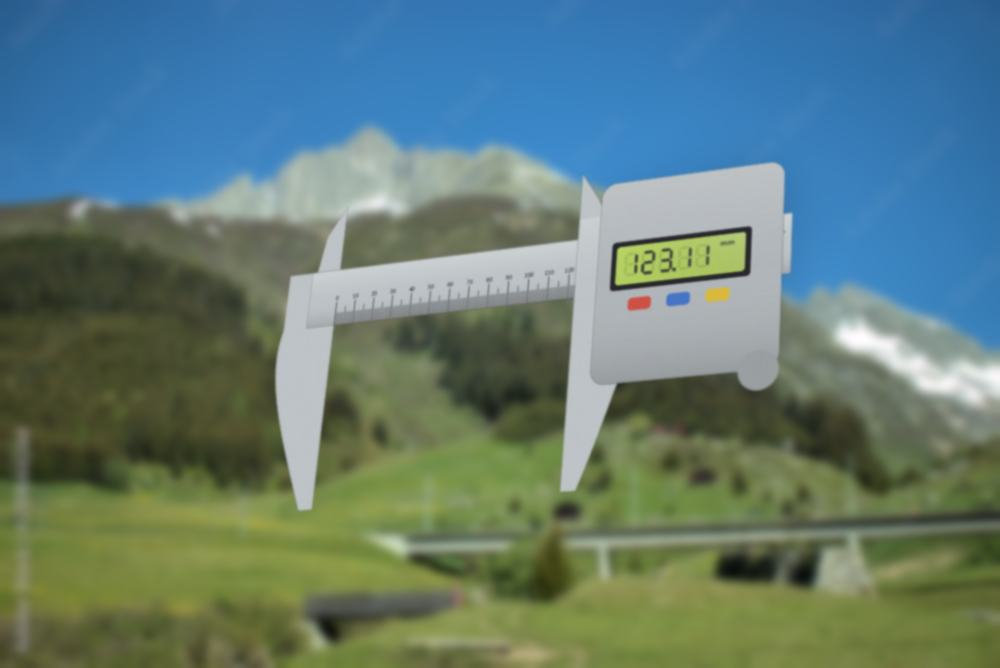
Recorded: value=123.11 unit=mm
